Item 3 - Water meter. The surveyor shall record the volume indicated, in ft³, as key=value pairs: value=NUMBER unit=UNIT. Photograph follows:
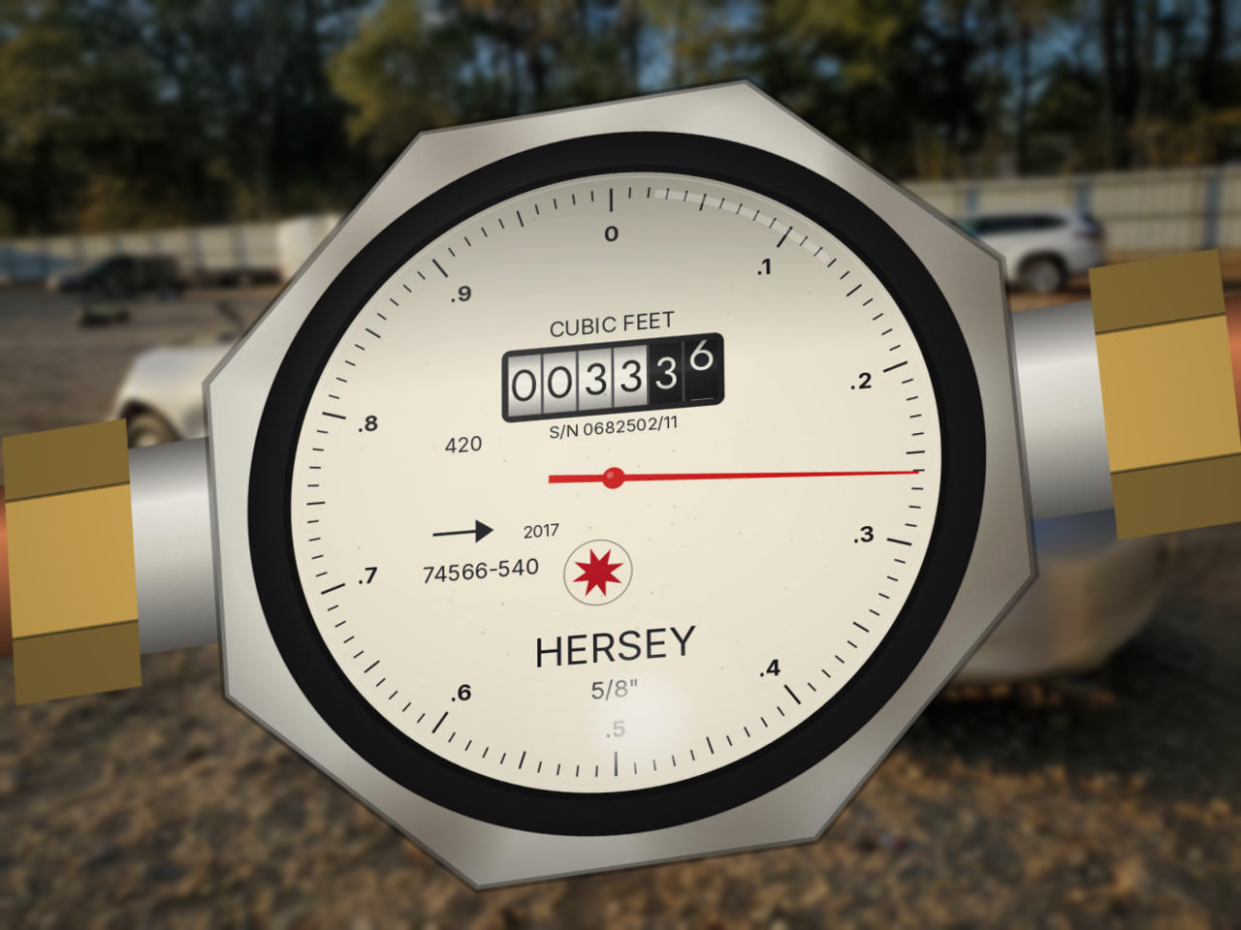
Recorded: value=3336.26 unit=ft³
